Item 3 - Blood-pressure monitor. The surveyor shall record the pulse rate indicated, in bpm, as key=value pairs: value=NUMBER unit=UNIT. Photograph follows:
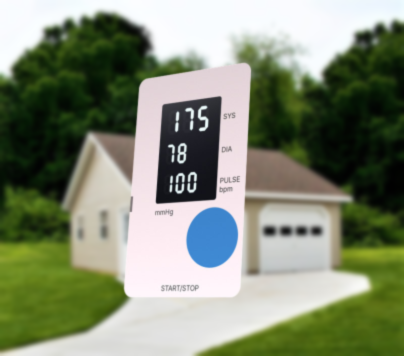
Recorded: value=100 unit=bpm
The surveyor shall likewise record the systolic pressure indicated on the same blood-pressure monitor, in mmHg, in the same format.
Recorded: value=175 unit=mmHg
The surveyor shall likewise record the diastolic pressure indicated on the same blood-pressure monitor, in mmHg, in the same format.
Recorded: value=78 unit=mmHg
